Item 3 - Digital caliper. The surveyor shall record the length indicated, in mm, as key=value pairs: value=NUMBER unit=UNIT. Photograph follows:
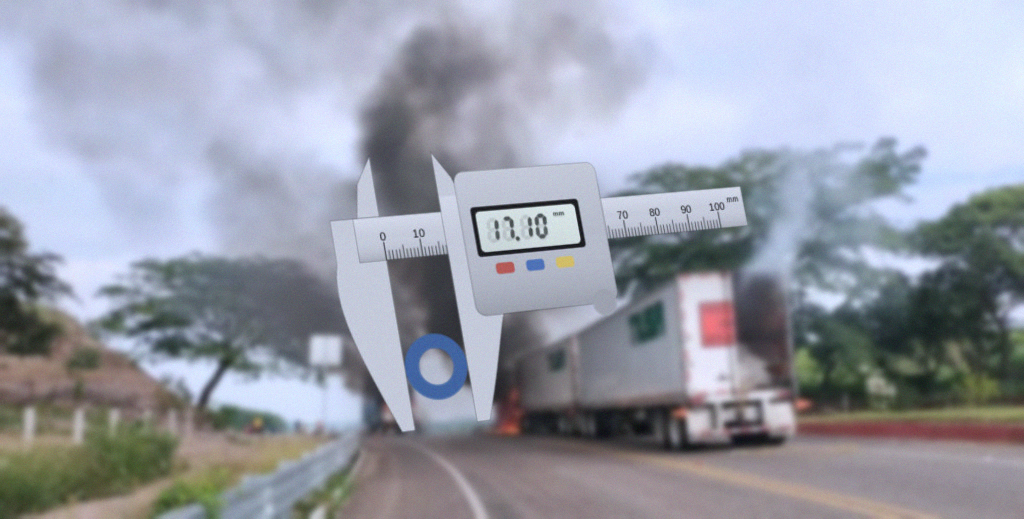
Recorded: value=17.10 unit=mm
